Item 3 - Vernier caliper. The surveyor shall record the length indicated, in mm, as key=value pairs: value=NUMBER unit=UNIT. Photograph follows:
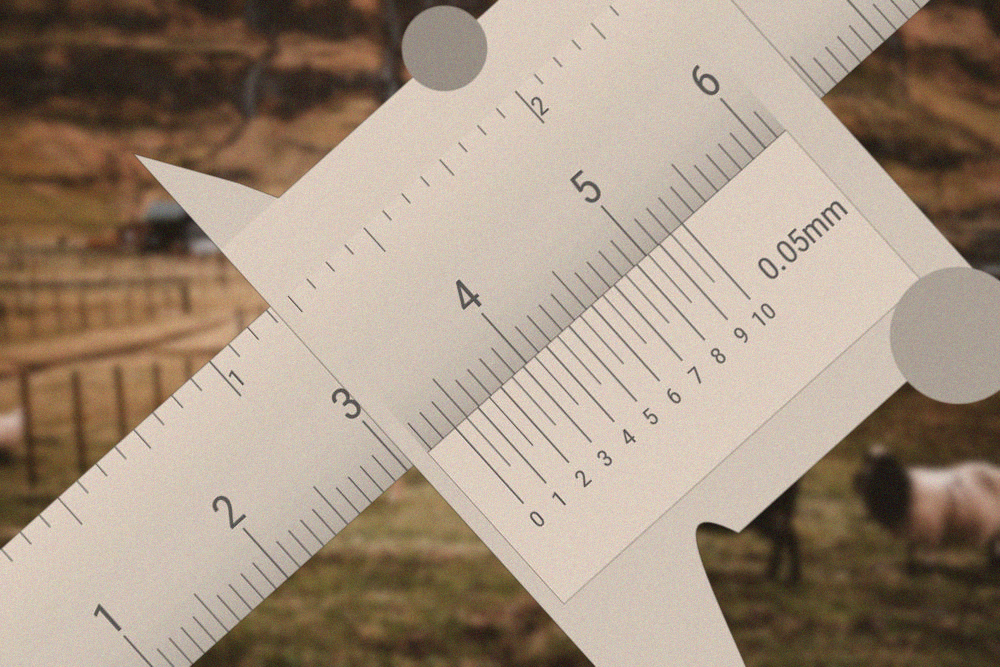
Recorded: value=34.0 unit=mm
